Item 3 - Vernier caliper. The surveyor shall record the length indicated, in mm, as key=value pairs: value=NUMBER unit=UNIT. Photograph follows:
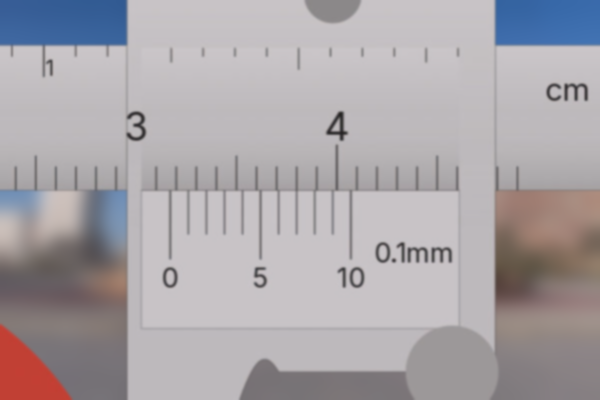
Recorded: value=31.7 unit=mm
